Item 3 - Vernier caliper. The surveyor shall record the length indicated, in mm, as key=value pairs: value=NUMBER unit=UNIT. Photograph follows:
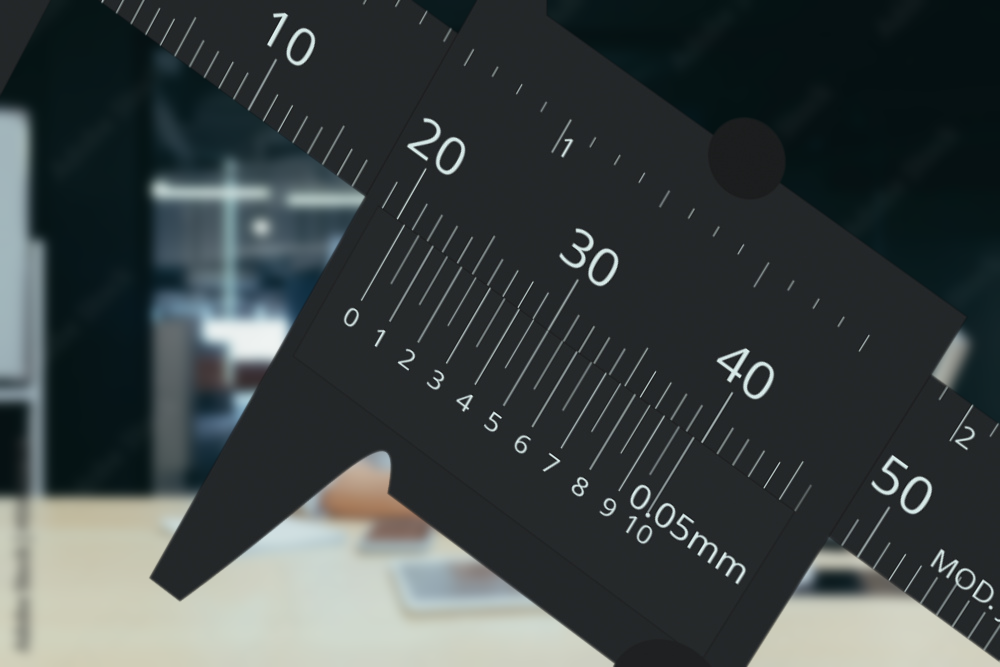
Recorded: value=20.5 unit=mm
